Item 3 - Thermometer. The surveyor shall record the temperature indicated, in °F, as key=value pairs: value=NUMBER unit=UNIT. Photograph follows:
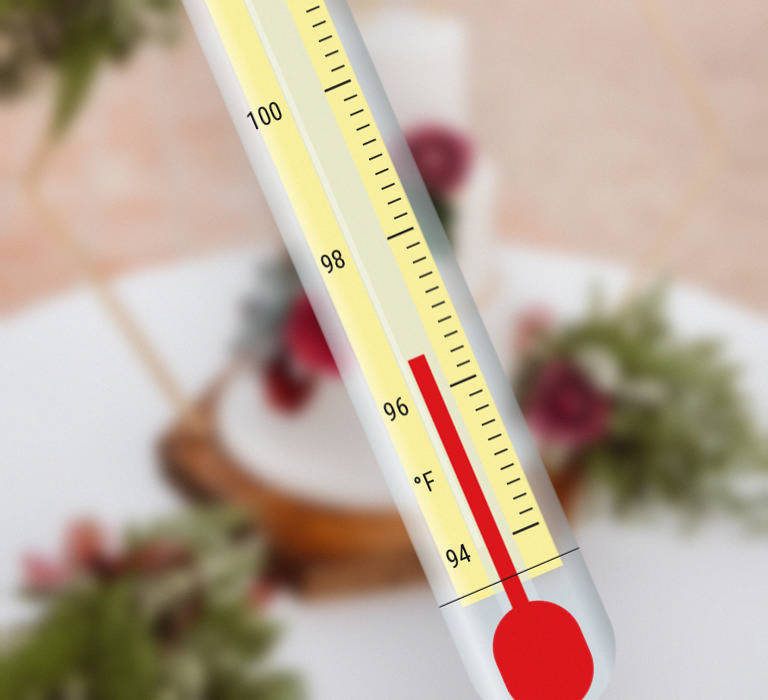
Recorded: value=96.5 unit=°F
